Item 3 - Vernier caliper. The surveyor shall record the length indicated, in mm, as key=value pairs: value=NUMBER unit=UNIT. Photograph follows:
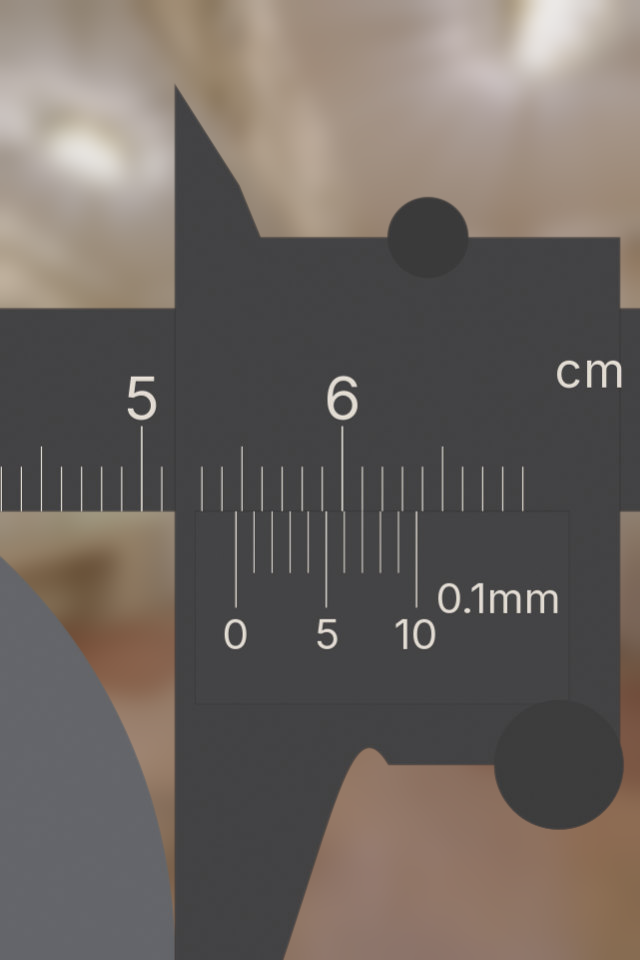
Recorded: value=54.7 unit=mm
